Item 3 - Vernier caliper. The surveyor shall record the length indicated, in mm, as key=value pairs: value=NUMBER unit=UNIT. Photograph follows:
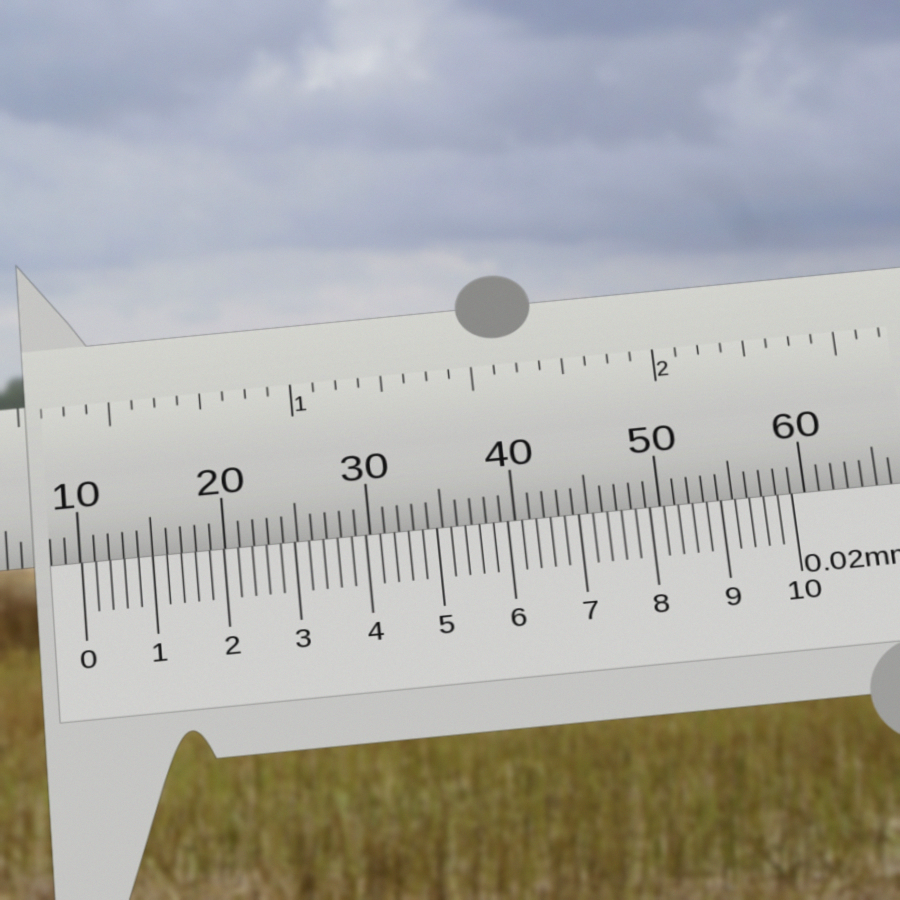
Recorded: value=10.1 unit=mm
